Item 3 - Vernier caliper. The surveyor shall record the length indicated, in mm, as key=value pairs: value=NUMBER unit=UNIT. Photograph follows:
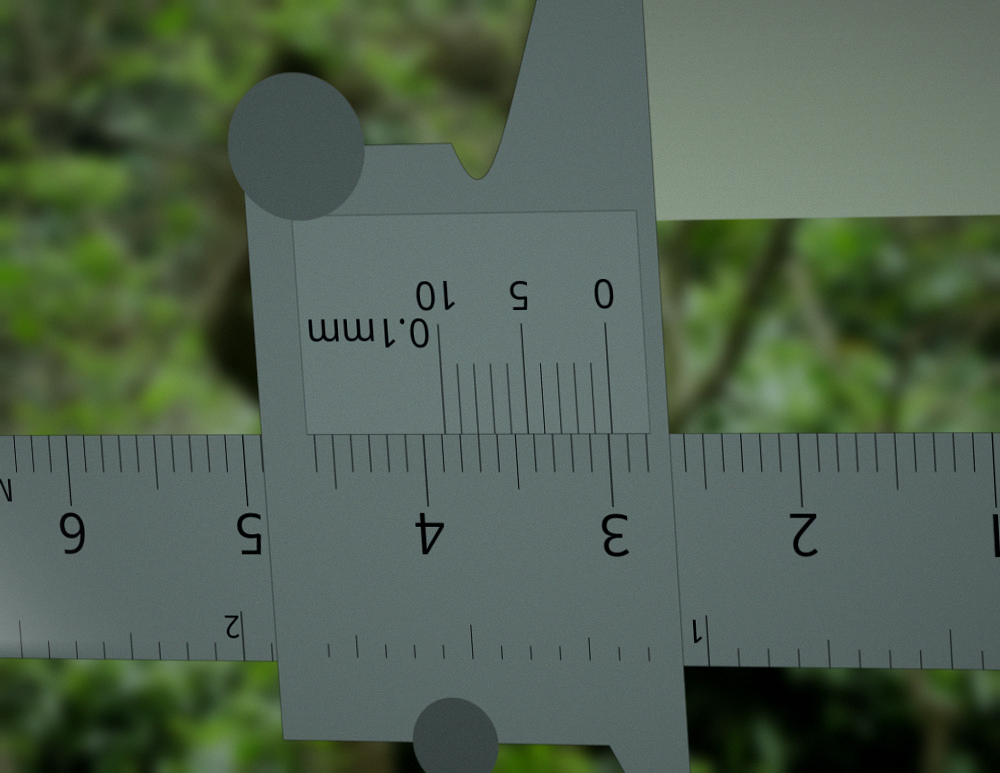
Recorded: value=29.8 unit=mm
